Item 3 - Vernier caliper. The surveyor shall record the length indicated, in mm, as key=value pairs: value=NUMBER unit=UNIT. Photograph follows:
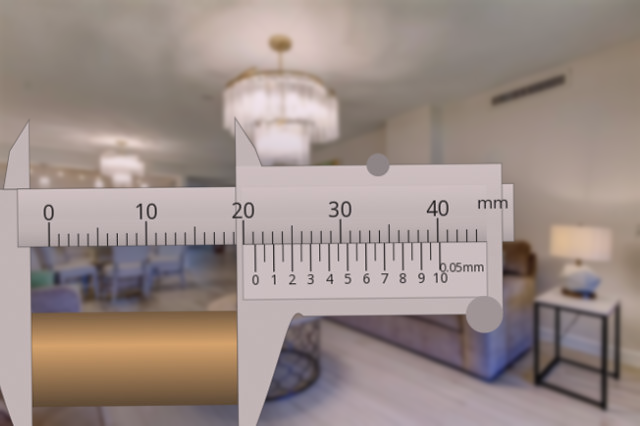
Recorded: value=21.2 unit=mm
